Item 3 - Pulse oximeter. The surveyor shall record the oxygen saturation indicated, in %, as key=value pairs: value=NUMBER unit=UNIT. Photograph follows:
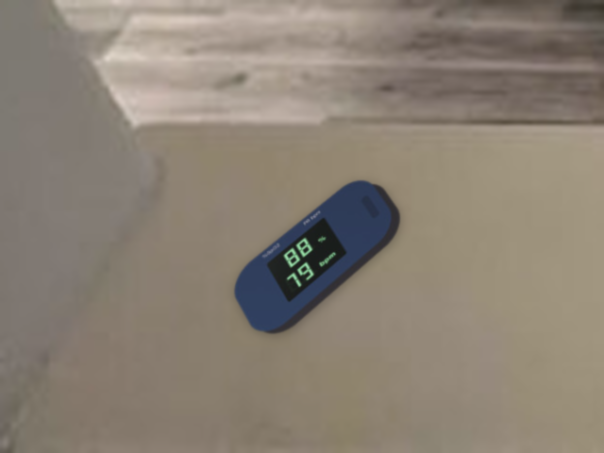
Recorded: value=88 unit=%
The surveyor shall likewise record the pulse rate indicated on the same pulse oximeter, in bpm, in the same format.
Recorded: value=79 unit=bpm
